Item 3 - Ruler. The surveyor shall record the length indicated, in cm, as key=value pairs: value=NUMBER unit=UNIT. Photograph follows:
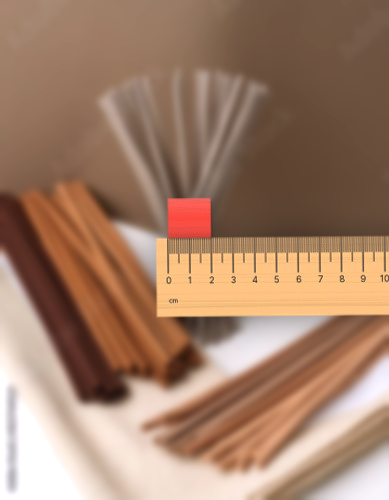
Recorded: value=2 unit=cm
